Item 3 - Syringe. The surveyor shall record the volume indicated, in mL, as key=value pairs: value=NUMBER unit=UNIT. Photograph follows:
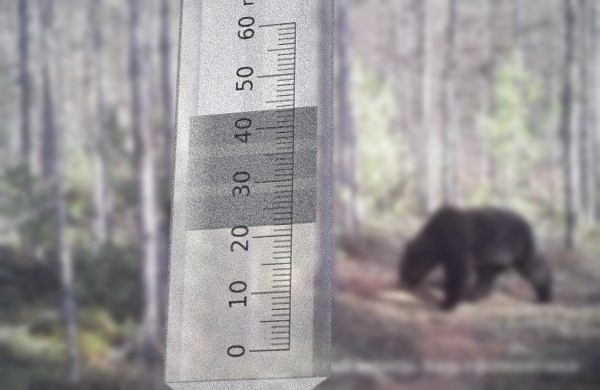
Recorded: value=22 unit=mL
